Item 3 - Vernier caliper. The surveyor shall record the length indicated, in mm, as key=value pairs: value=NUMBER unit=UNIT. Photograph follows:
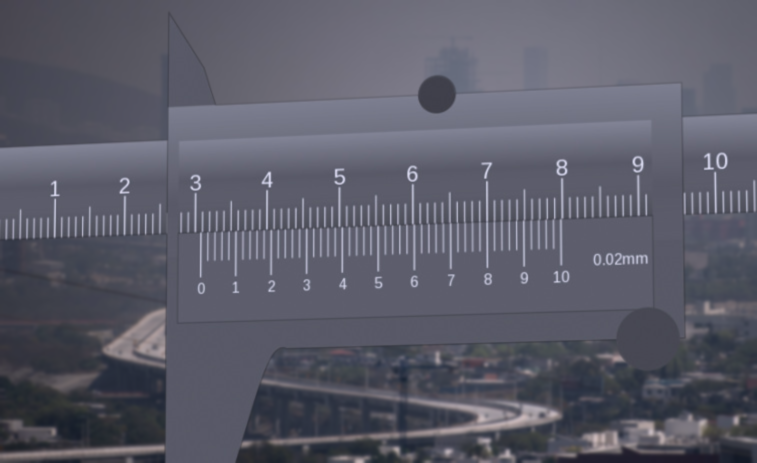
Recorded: value=30.8 unit=mm
